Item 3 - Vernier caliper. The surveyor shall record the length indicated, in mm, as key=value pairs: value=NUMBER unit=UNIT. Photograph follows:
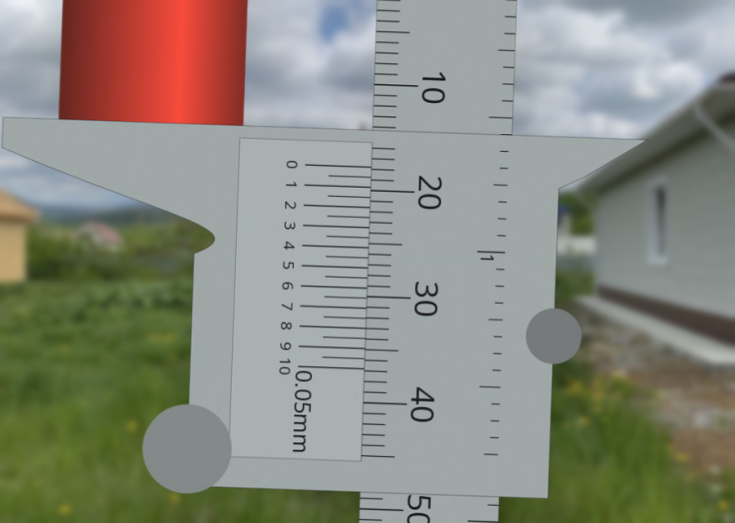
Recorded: value=17.8 unit=mm
